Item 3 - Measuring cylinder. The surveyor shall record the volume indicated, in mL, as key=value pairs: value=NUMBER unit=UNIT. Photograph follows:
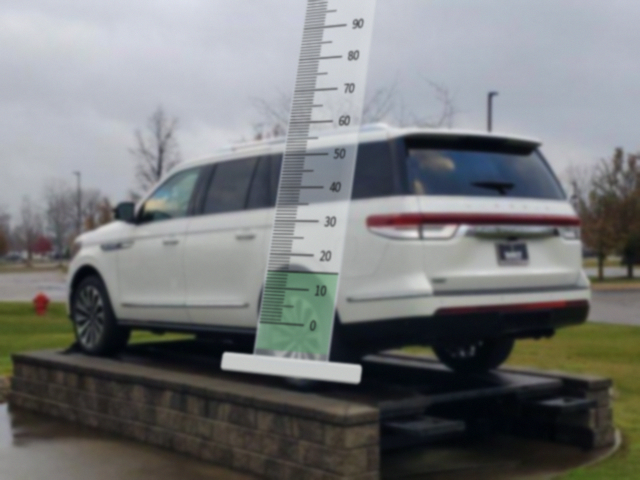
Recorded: value=15 unit=mL
